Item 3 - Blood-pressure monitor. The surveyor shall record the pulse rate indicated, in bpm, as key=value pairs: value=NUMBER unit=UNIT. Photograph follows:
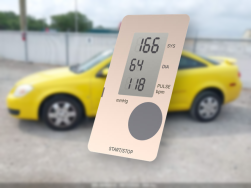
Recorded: value=118 unit=bpm
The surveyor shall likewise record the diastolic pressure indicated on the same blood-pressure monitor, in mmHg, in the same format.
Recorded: value=64 unit=mmHg
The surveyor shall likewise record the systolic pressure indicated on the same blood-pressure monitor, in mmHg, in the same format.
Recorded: value=166 unit=mmHg
